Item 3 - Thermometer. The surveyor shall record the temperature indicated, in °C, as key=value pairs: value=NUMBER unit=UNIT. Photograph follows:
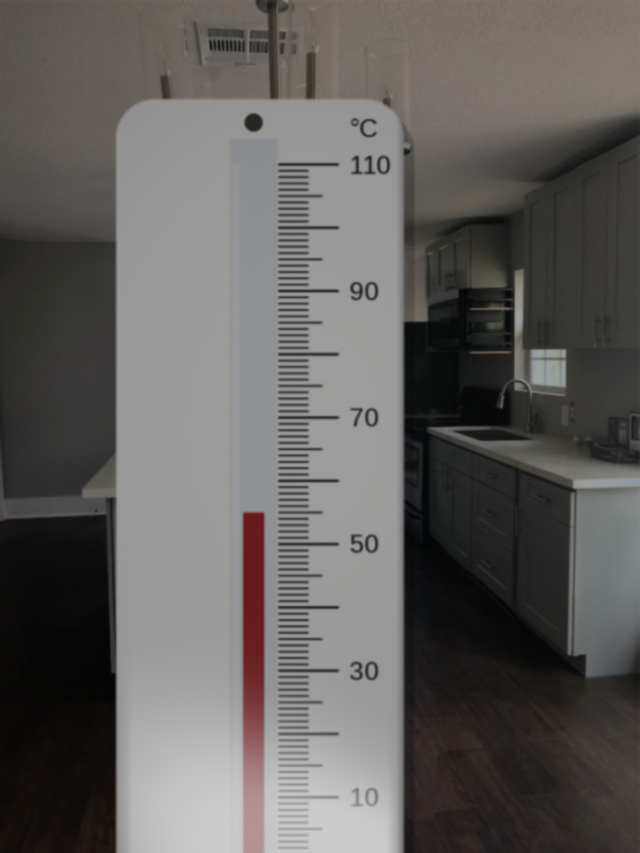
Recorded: value=55 unit=°C
